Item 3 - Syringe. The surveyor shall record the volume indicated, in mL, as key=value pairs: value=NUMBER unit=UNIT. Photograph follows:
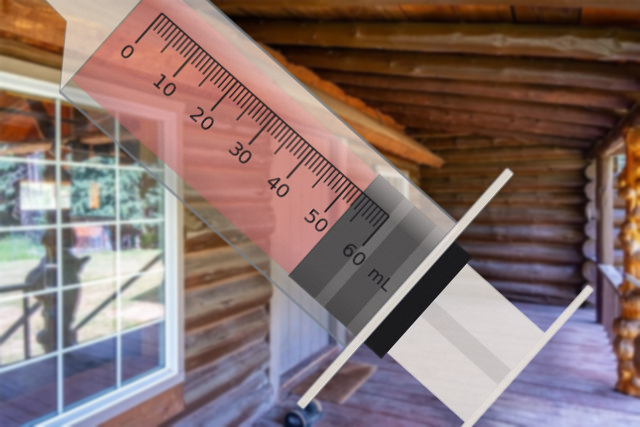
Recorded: value=53 unit=mL
